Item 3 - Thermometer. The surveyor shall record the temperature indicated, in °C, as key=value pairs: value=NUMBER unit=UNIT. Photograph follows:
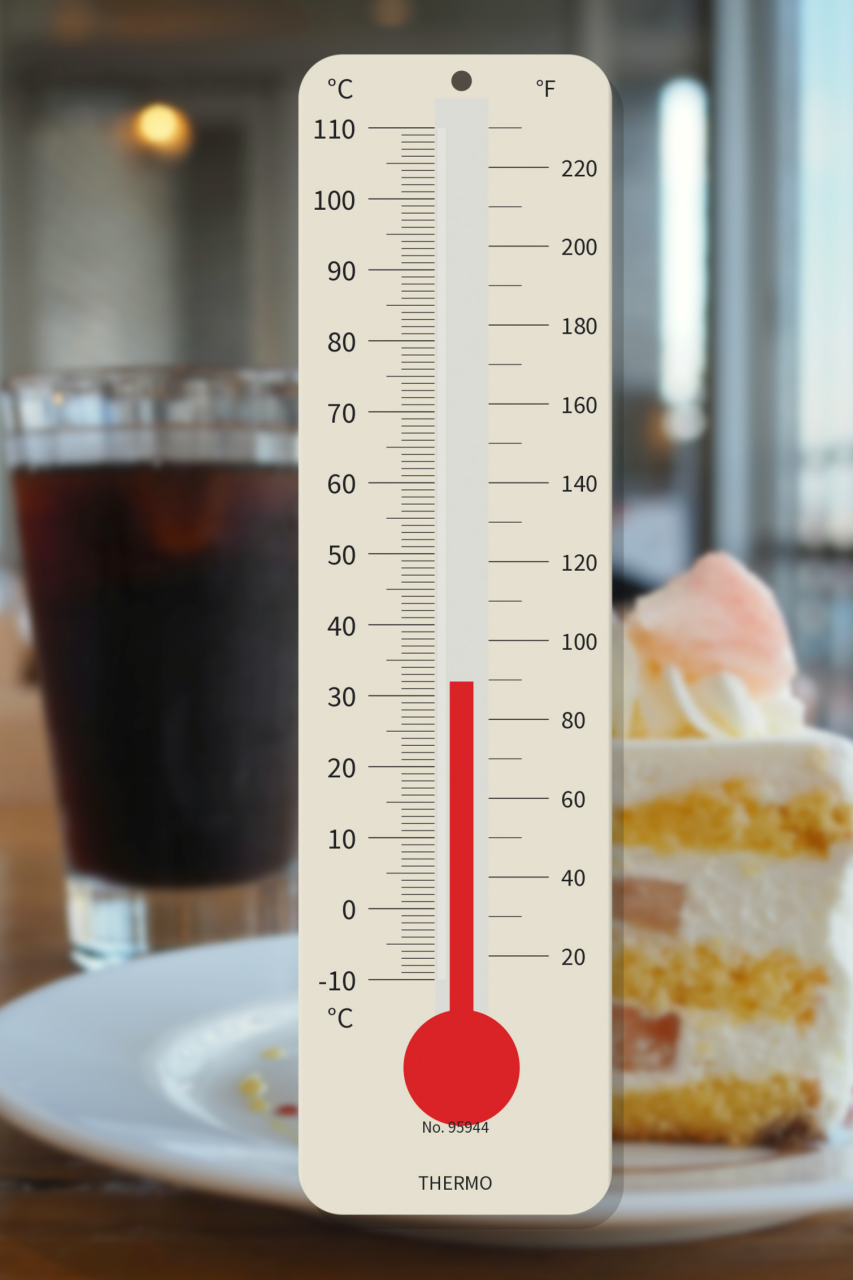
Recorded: value=32 unit=°C
